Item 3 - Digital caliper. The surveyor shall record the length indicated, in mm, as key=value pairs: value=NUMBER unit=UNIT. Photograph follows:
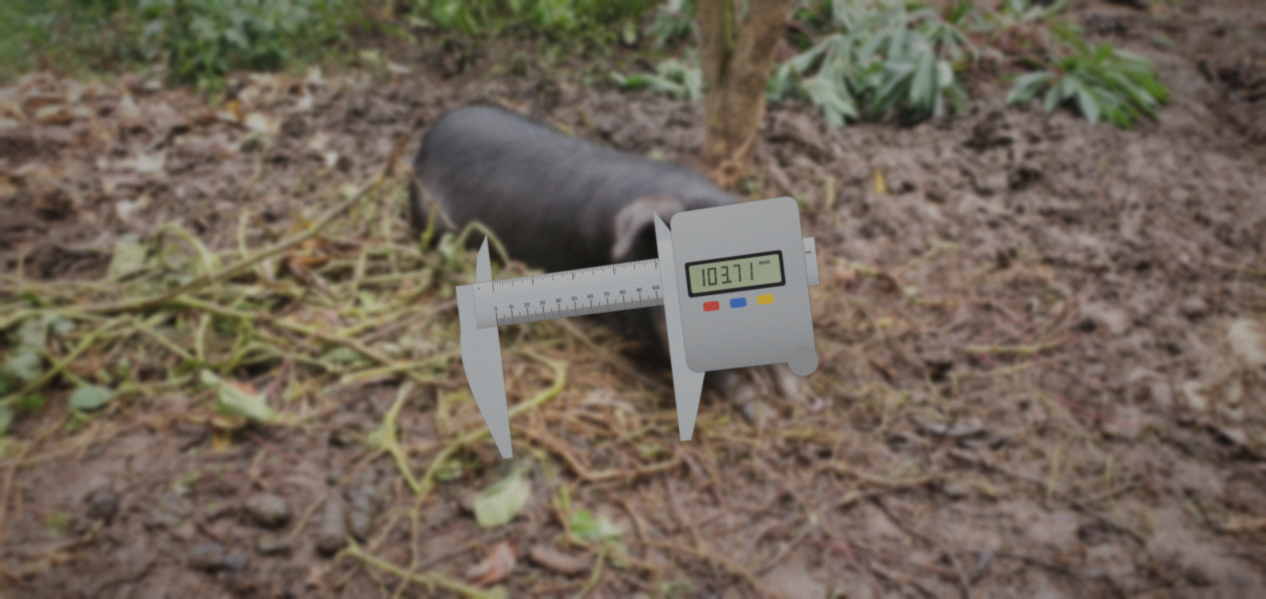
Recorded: value=103.71 unit=mm
